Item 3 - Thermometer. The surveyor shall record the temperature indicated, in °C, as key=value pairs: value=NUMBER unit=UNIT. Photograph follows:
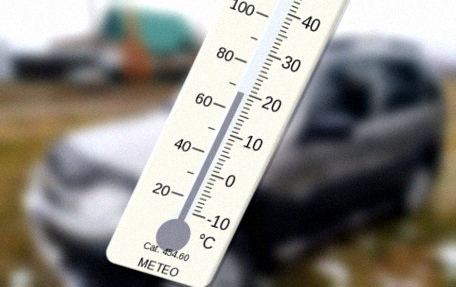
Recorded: value=20 unit=°C
